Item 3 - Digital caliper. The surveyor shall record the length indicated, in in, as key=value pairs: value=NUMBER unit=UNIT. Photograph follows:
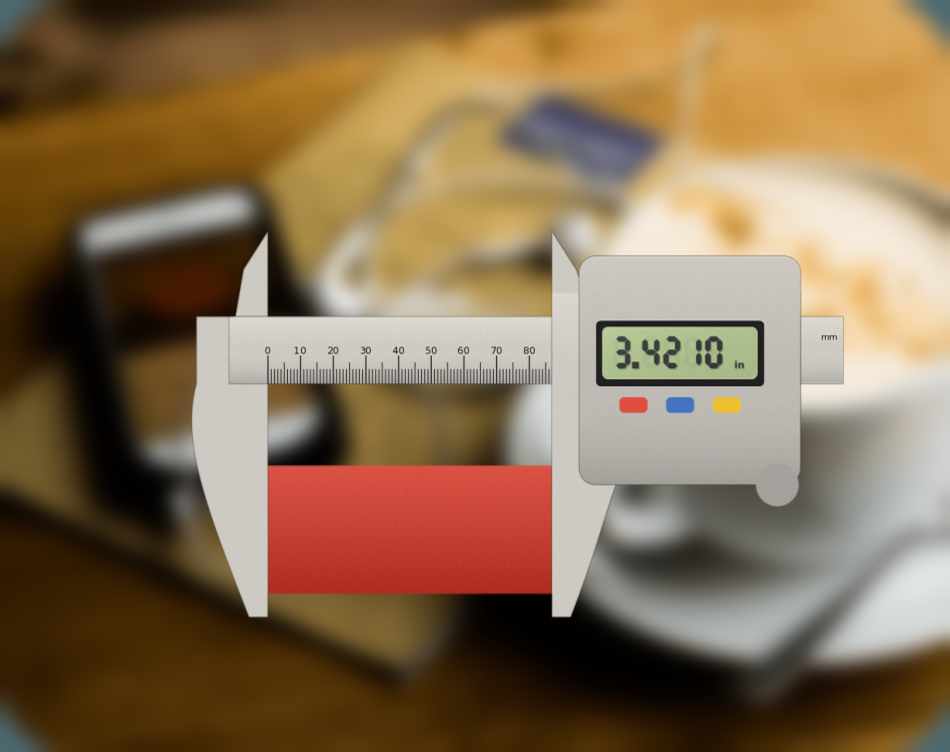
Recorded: value=3.4210 unit=in
